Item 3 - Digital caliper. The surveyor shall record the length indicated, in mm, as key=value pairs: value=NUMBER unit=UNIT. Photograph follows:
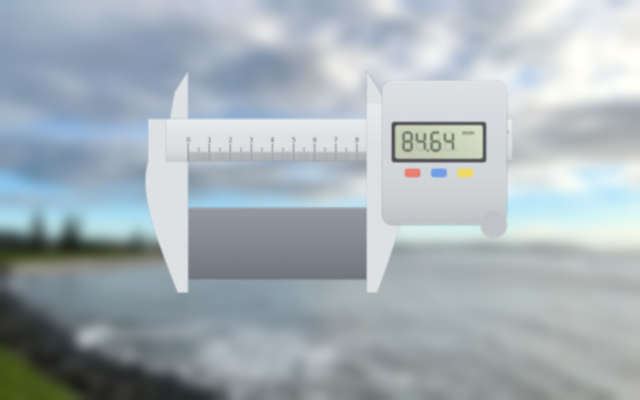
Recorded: value=84.64 unit=mm
